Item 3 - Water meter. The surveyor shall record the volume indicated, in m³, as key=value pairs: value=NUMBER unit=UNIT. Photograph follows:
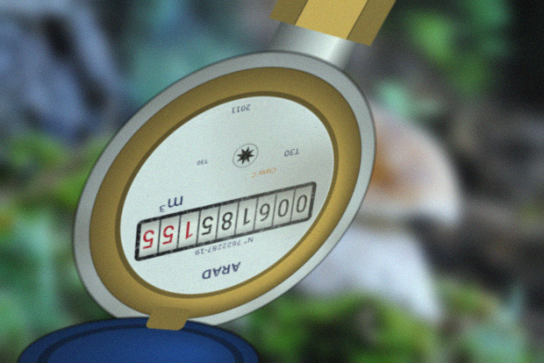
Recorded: value=6185.155 unit=m³
